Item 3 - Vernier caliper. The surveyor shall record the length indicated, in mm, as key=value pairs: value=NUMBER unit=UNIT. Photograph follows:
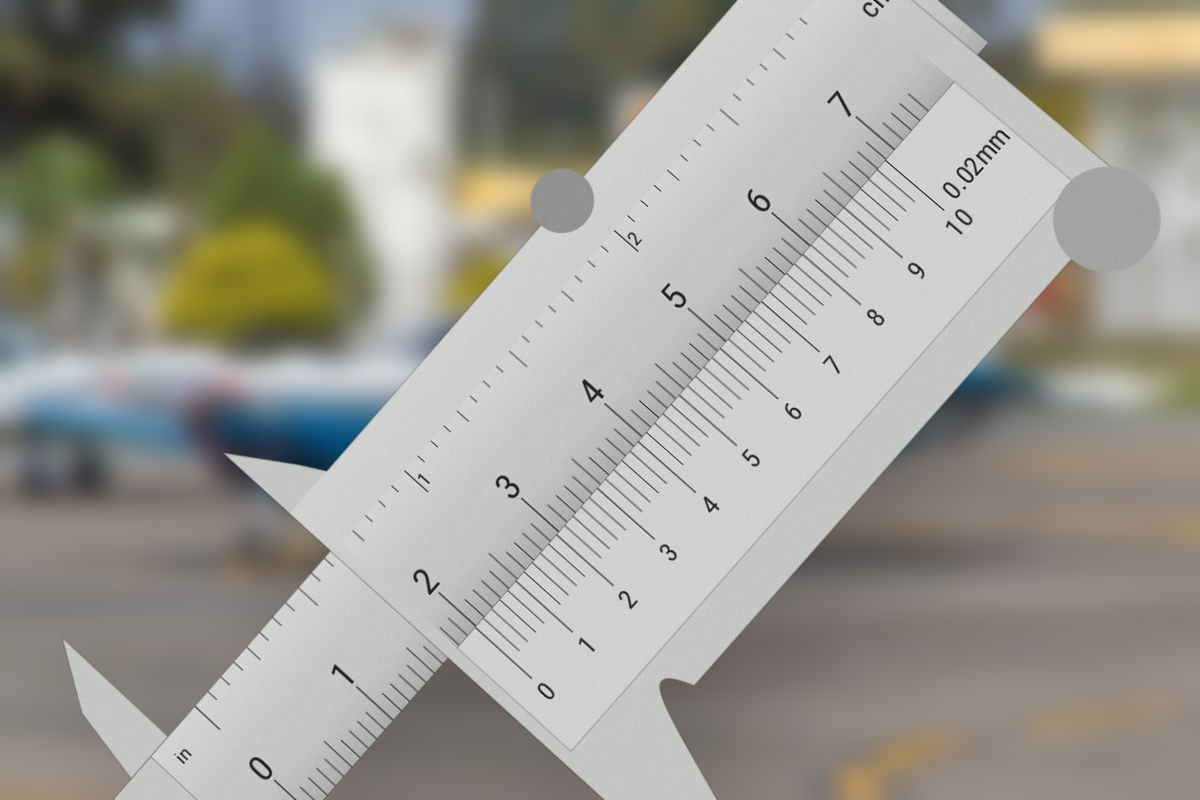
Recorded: value=19.9 unit=mm
